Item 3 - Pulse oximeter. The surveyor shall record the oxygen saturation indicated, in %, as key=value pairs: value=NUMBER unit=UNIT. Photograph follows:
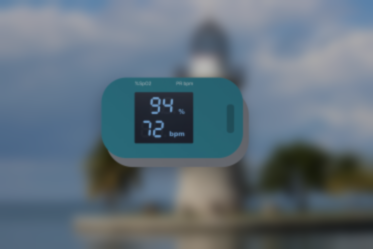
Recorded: value=94 unit=%
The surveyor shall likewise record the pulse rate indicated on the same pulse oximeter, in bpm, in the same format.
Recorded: value=72 unit=bpm
